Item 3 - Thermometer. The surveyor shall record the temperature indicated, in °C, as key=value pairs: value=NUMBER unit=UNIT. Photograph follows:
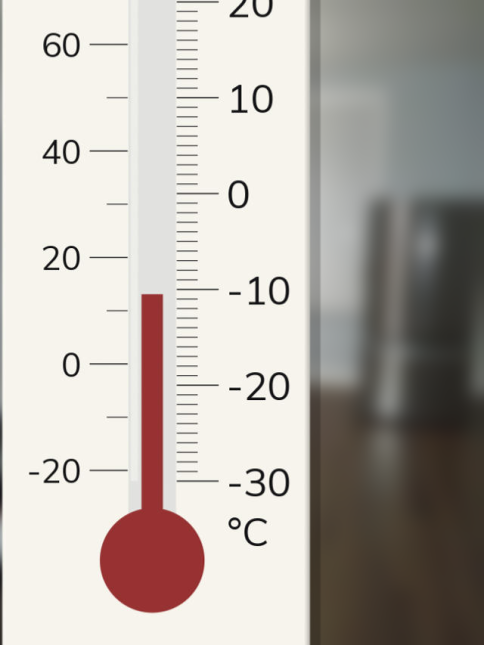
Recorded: value=-10.5 unit=°C
